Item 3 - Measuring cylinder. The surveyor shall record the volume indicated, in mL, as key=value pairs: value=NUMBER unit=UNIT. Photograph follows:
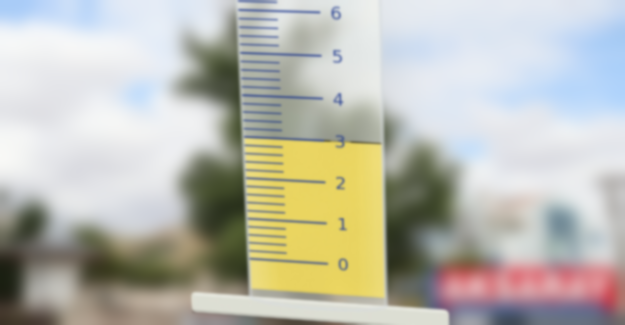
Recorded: value=3 unit=mL
